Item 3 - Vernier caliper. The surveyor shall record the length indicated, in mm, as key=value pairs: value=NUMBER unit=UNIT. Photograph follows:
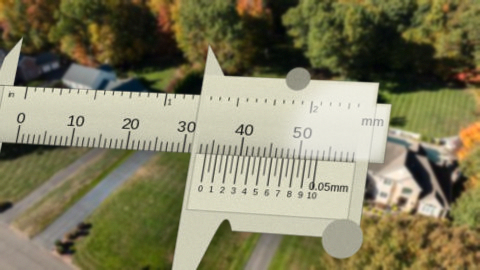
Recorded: value=34.0 unit=mm
